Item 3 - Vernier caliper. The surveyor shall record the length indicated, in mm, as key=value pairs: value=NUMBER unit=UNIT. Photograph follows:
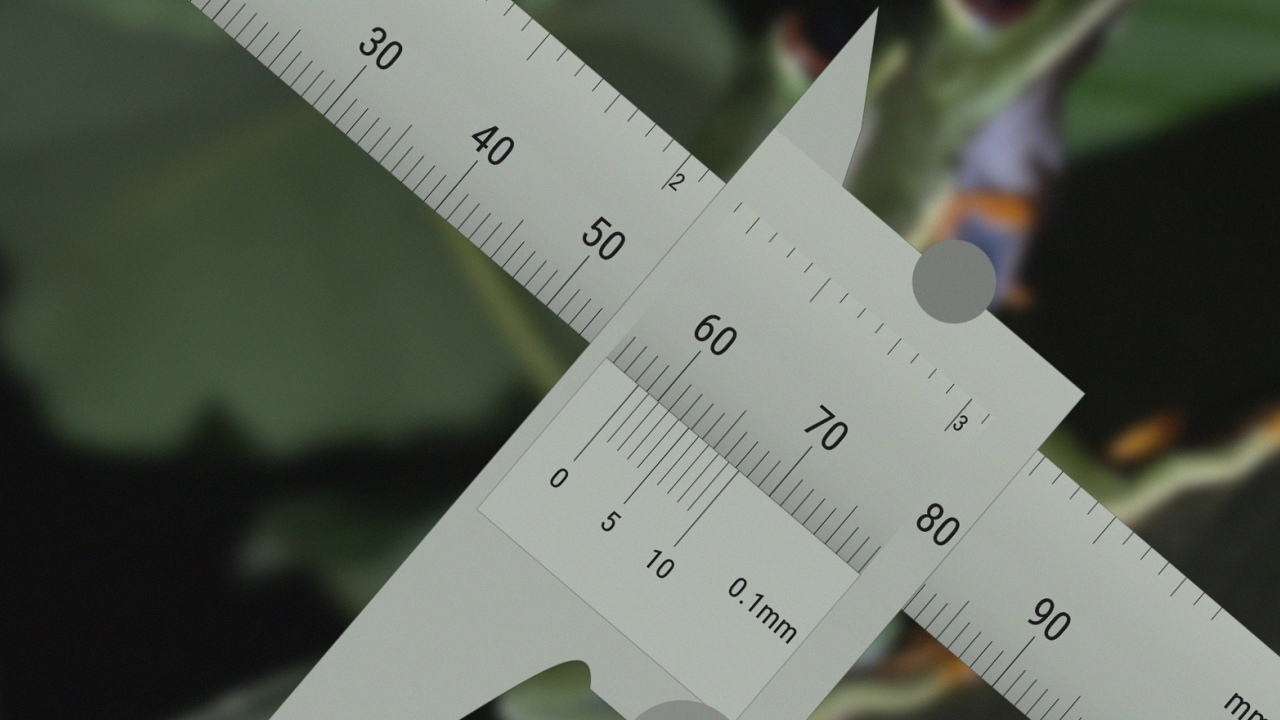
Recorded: value=58.3 unit=mm
